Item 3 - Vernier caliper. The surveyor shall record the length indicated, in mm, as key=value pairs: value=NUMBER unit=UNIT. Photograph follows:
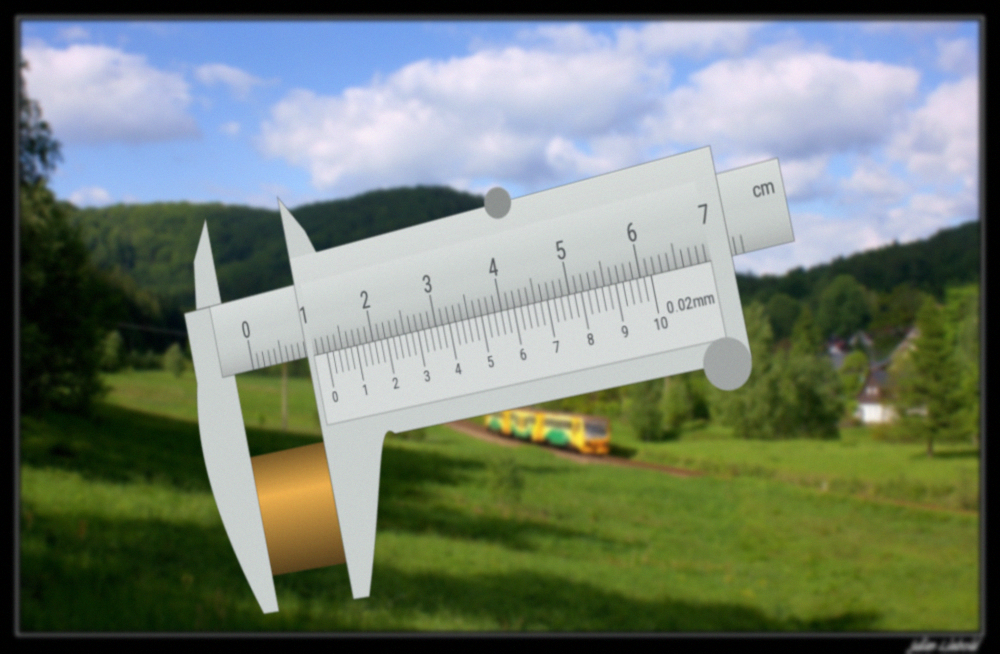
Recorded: value=12.5 unit=mm
